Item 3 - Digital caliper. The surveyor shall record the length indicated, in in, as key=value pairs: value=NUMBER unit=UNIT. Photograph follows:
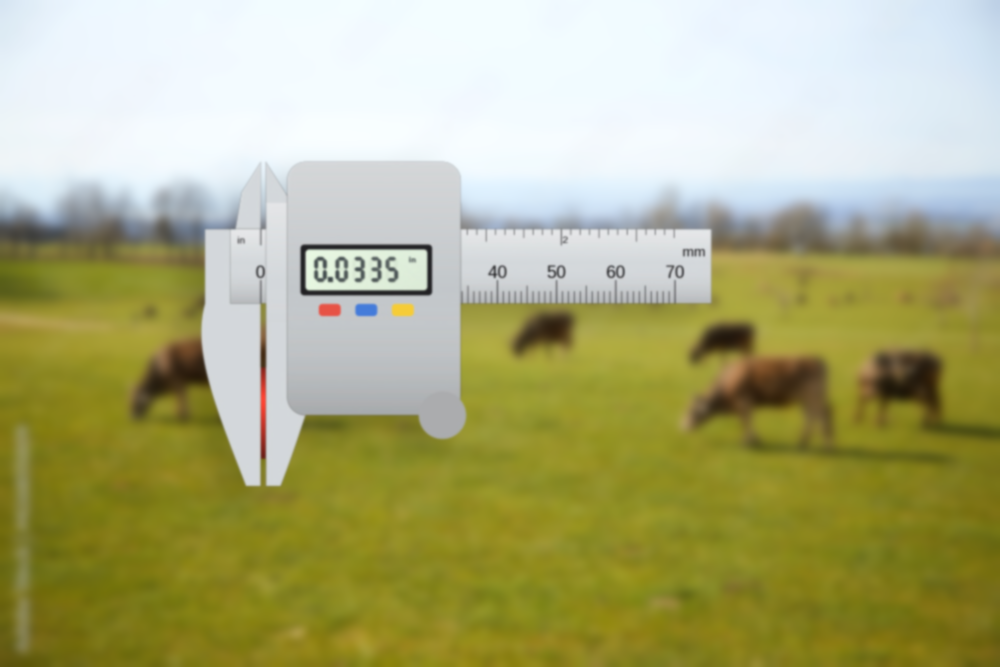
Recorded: value=0.0335 unit=in
